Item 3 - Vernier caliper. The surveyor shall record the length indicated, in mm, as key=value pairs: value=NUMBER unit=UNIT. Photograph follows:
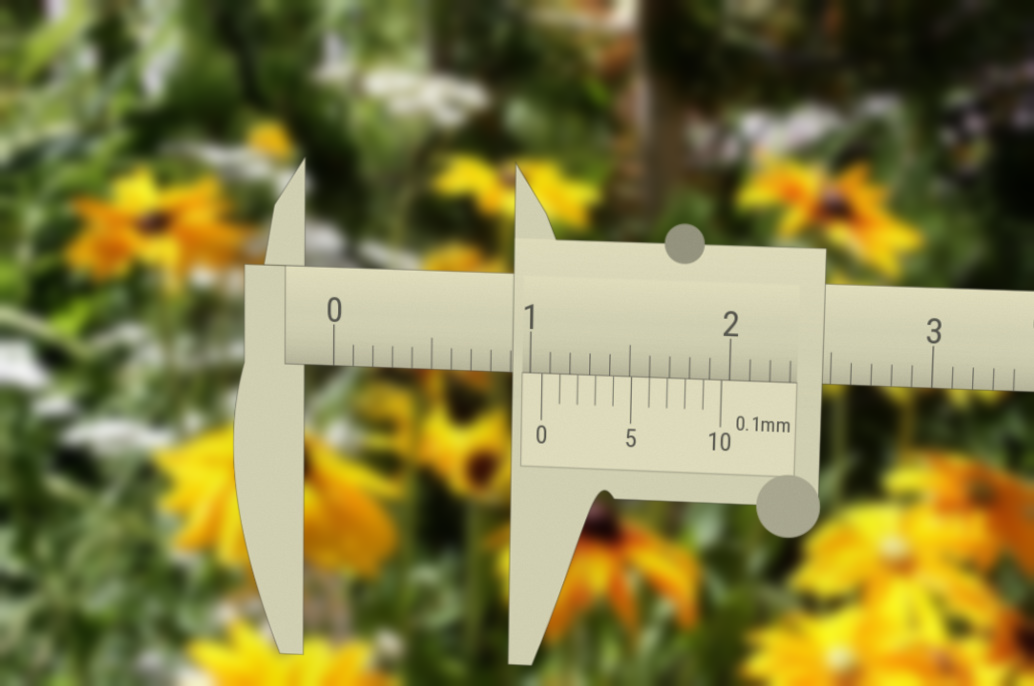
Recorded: value=10.6 unit=mm
